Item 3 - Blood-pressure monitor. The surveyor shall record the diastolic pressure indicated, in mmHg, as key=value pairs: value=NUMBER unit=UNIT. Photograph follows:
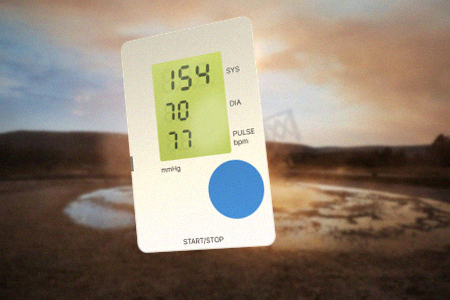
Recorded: value=70 unit=mmHg
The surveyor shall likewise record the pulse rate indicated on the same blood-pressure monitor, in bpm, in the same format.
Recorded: value=77 unit=bpm
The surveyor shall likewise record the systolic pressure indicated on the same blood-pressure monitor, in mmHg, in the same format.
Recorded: value=154 unit=mmHg
